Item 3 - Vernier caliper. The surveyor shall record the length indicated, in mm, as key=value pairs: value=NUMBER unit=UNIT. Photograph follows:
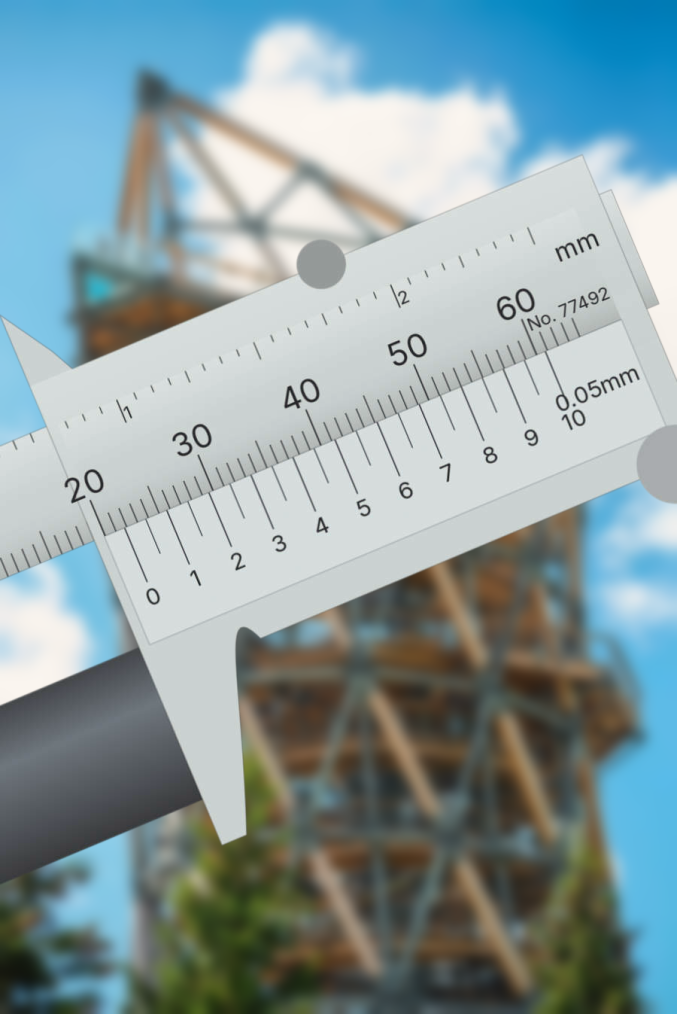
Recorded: value=21.8 unit=mm
